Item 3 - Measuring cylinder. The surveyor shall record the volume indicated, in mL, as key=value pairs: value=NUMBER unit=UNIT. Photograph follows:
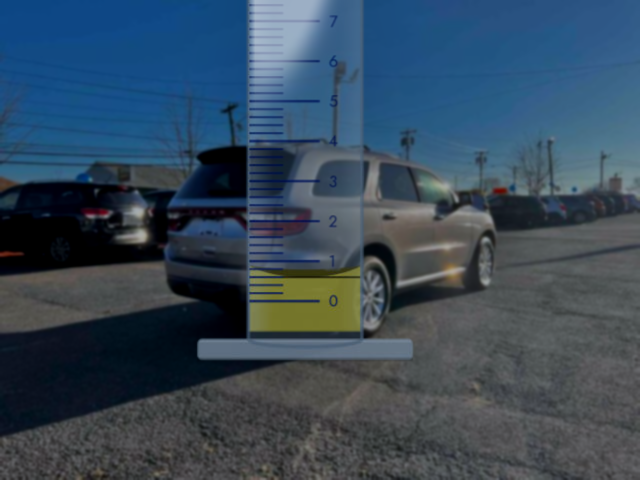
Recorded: value=0.6 unit=mL
